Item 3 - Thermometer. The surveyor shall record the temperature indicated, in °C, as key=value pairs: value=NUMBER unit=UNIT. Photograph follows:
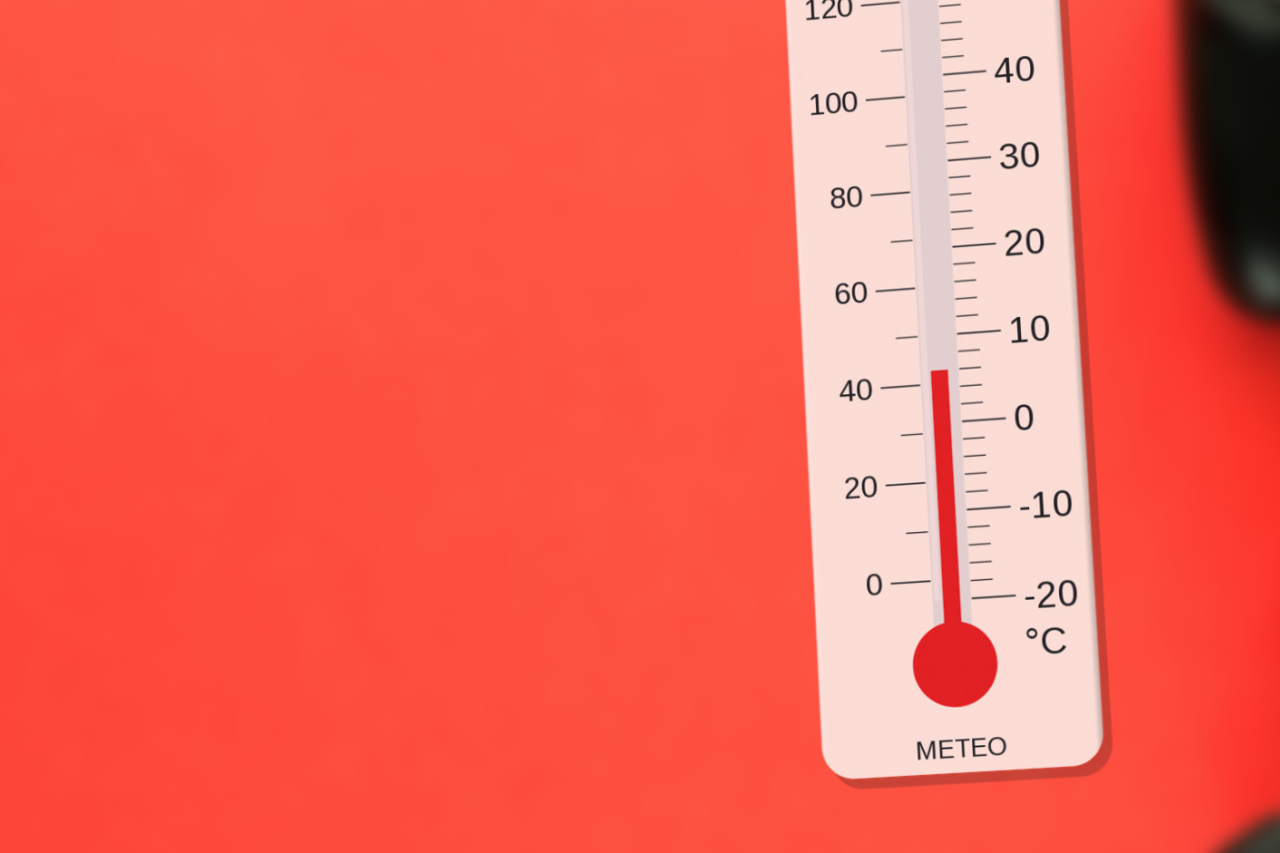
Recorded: value=6 unit=°C
